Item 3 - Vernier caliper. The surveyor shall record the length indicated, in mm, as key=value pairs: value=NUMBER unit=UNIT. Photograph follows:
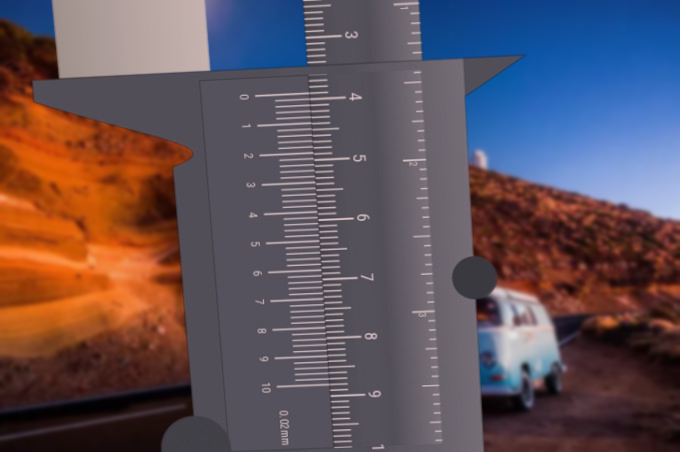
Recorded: value=39.0 unit=mm
